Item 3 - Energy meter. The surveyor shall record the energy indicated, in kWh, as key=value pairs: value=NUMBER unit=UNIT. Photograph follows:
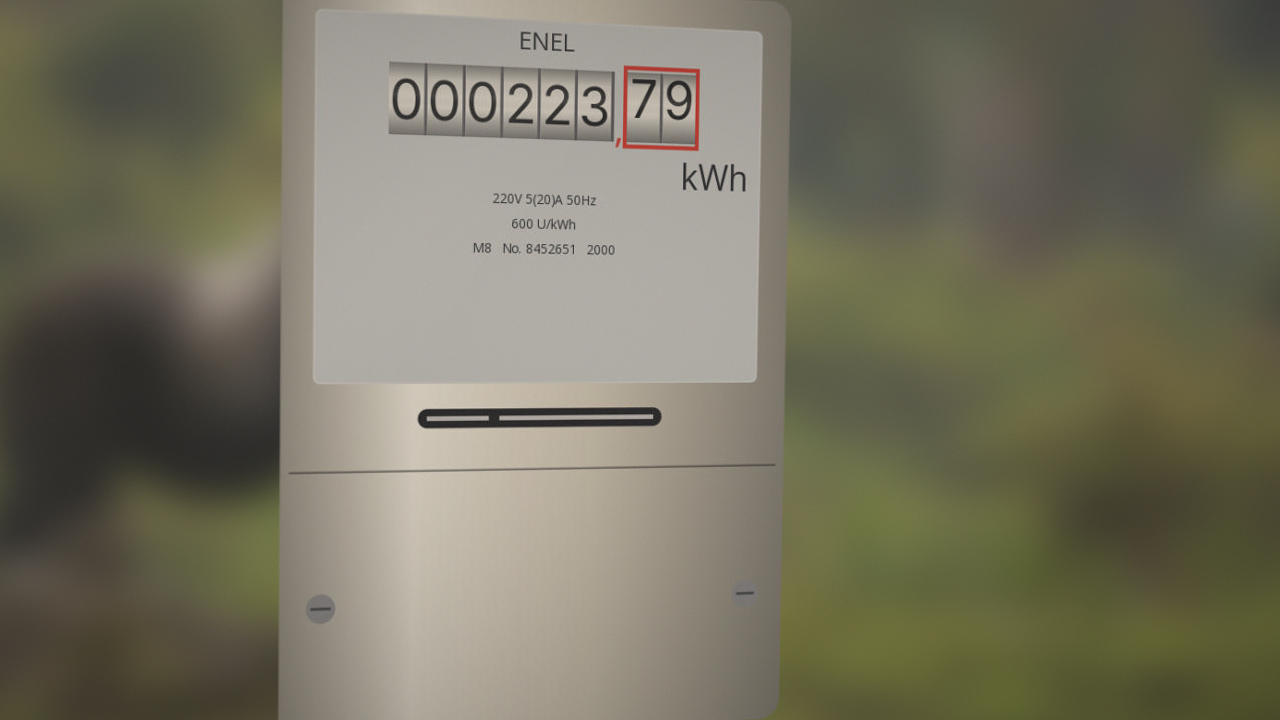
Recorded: value=223.79 unit=kWh
